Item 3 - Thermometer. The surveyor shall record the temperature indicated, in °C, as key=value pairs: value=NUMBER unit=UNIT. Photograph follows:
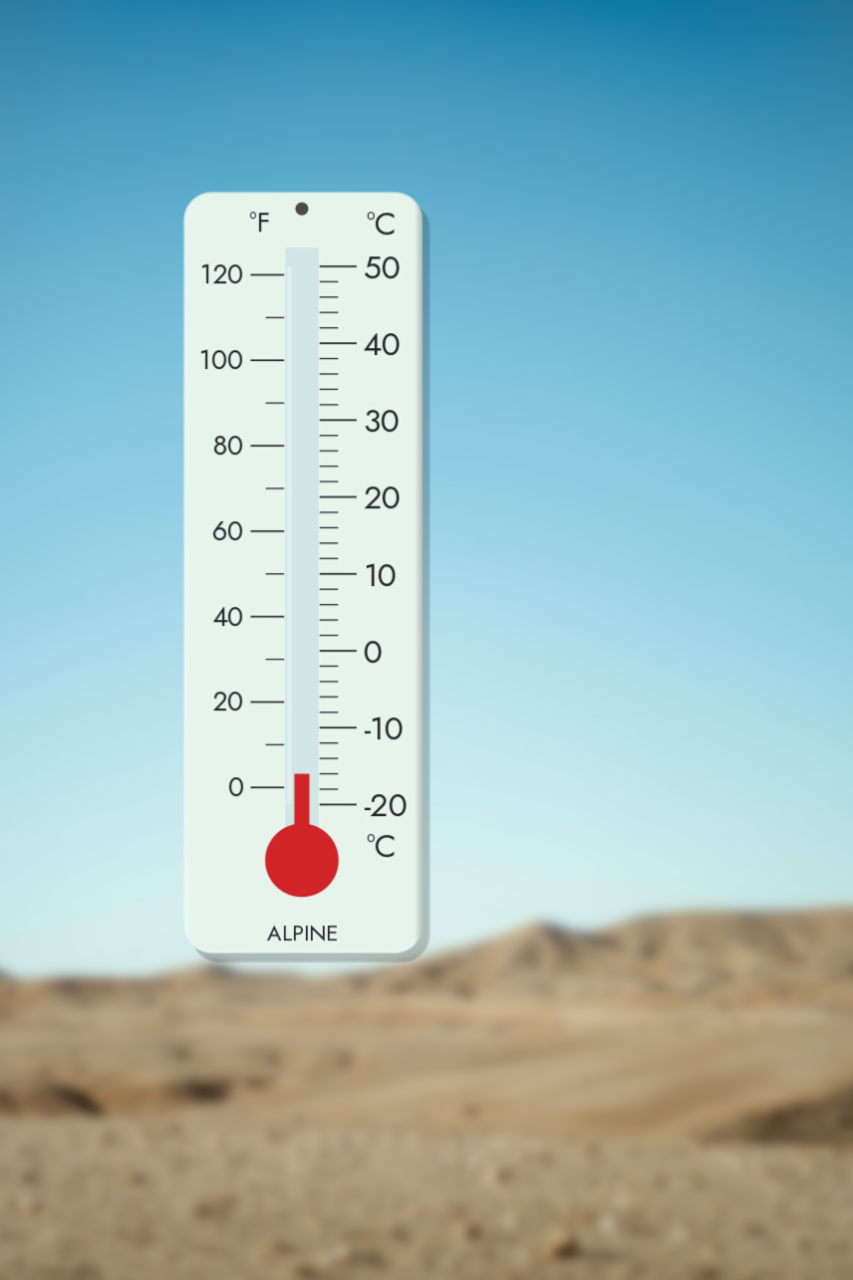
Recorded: value=-16 unit=°C
